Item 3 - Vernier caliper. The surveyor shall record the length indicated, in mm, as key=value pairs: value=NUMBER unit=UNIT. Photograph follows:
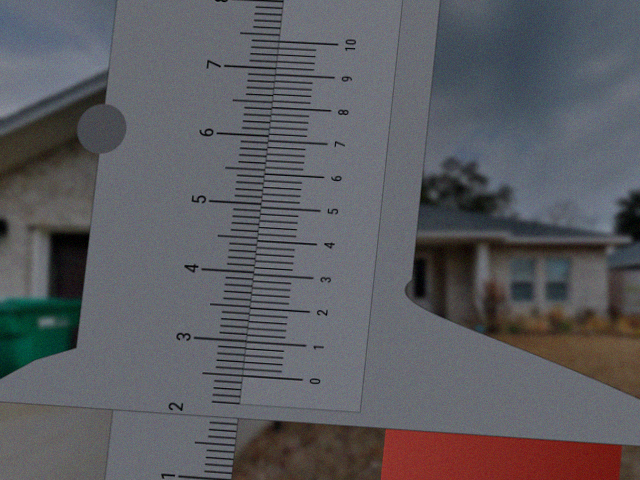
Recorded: value=25.0 unit=mm
